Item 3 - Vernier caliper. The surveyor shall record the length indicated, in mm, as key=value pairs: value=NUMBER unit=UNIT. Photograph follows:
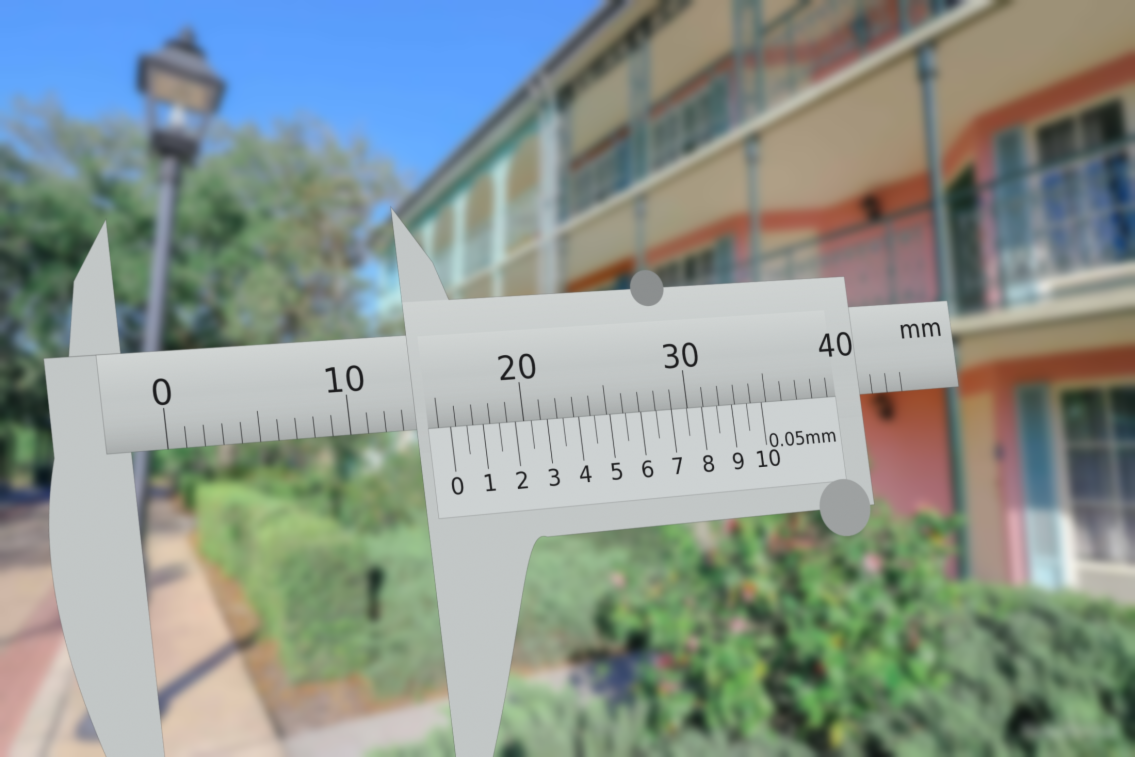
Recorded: value=15.7 unit=mm
